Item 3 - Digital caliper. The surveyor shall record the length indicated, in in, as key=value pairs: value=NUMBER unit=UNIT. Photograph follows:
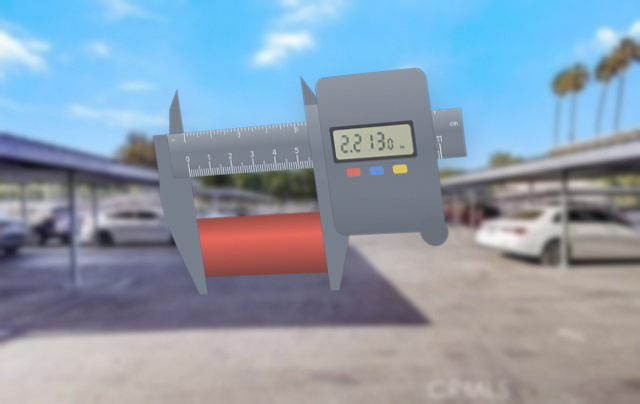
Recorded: value=2.2130 unit=in
